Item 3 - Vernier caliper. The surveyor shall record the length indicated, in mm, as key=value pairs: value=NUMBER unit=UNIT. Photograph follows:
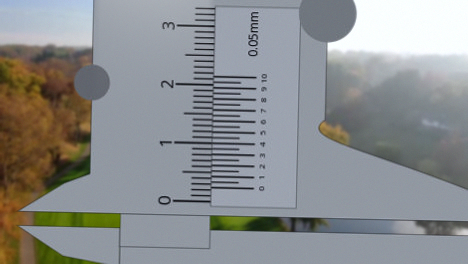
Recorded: value=2.4 unit=mm
